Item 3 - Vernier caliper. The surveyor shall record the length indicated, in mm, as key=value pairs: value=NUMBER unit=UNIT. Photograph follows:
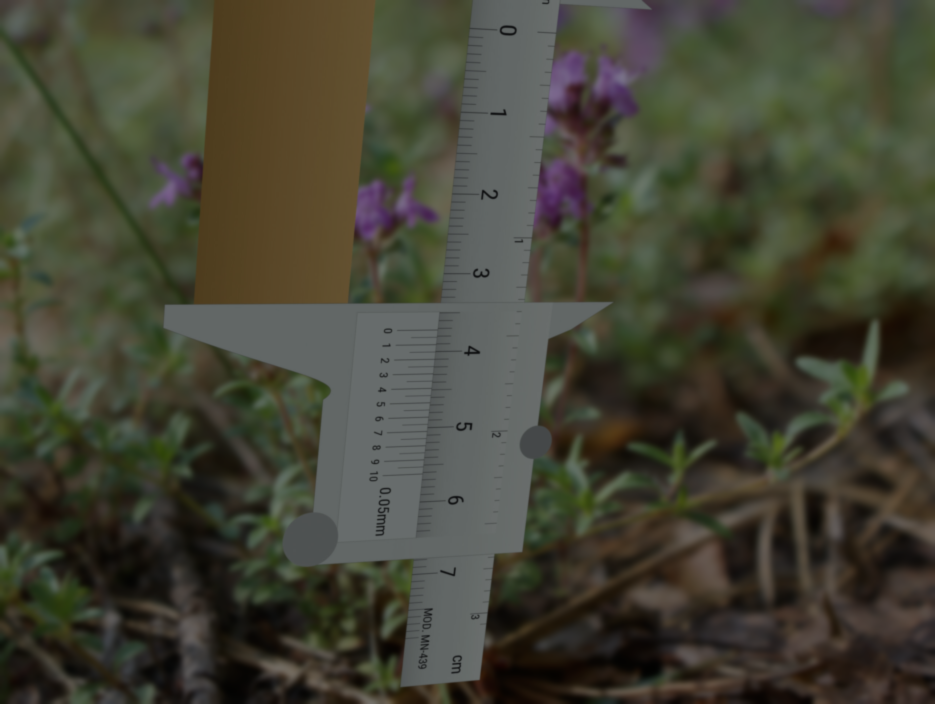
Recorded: value=37.2 unit=mm
